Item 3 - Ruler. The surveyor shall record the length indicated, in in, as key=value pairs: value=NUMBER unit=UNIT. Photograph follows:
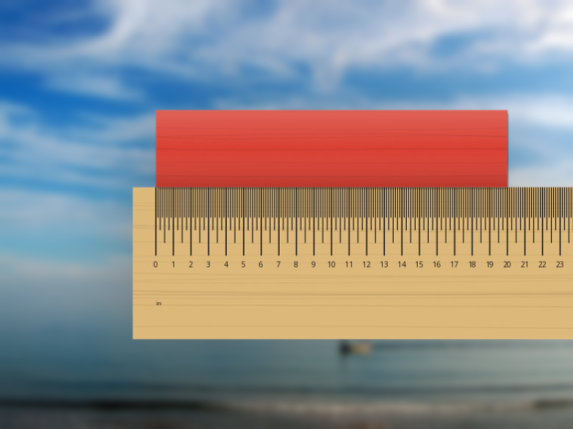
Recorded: value=20 unit=in
